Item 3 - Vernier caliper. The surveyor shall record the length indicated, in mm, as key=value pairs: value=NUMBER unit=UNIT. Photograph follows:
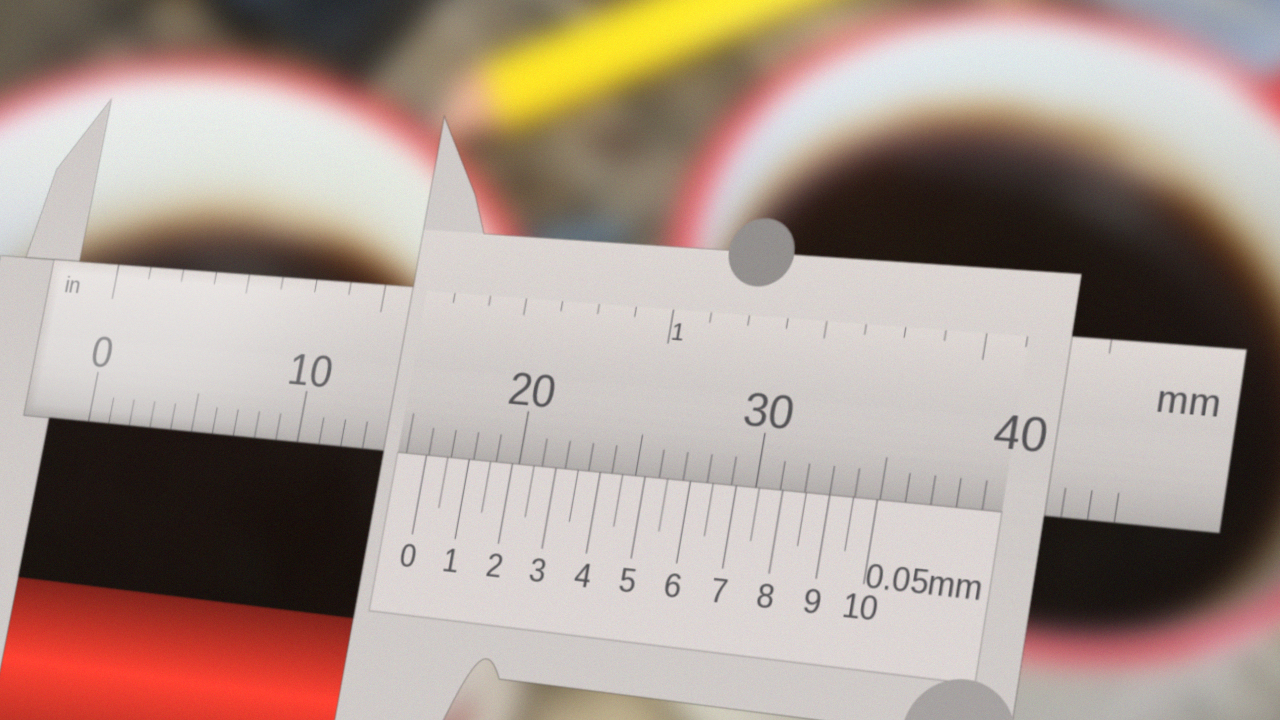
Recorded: value=15.9 unit=mm
